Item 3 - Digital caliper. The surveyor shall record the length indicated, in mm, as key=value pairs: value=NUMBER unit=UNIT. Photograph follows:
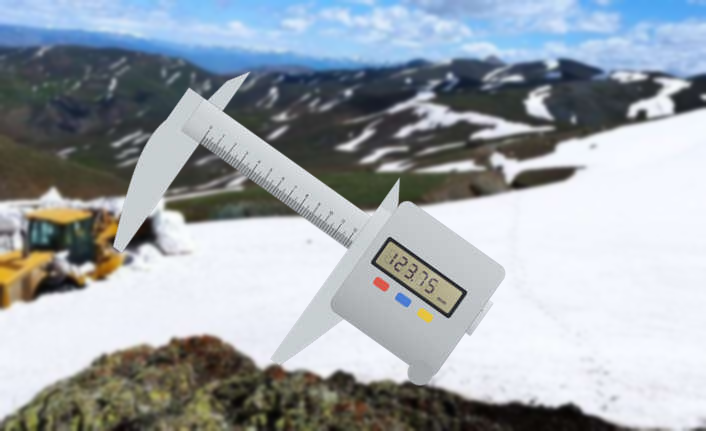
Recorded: value=123.75 unit=mm
